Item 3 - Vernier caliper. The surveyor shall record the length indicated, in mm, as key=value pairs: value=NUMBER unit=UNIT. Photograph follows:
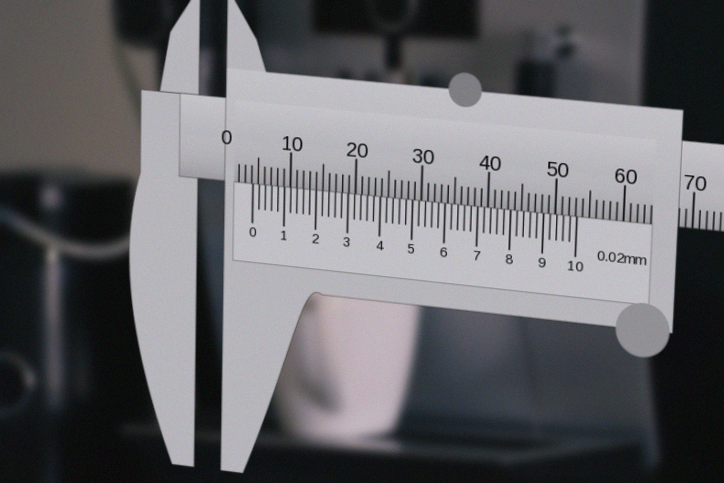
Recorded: value=4.2 unit=mm
